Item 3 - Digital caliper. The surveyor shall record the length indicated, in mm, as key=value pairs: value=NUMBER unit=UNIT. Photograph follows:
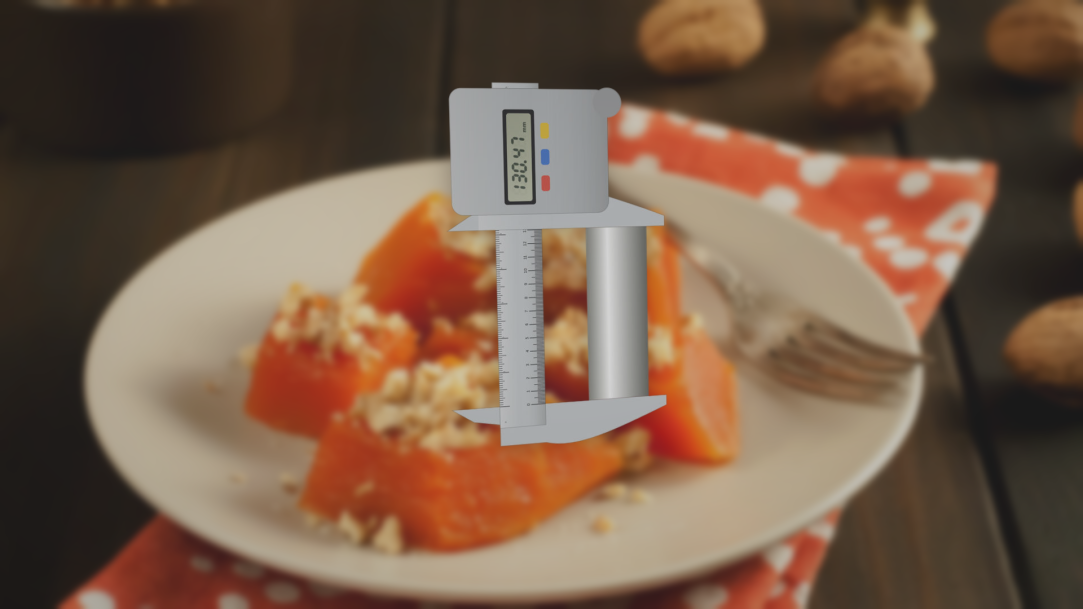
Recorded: value=130.47 unit=mm
